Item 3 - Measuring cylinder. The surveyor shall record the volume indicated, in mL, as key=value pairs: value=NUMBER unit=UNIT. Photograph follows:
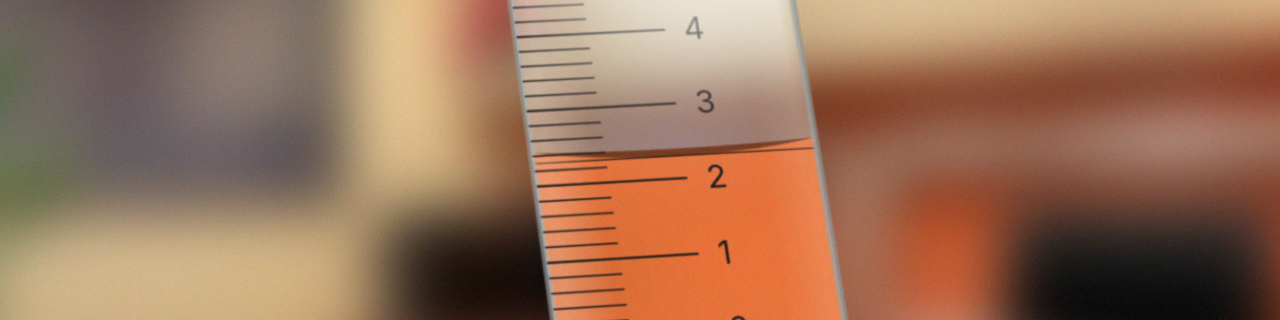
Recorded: value=2.3 unit=mL
